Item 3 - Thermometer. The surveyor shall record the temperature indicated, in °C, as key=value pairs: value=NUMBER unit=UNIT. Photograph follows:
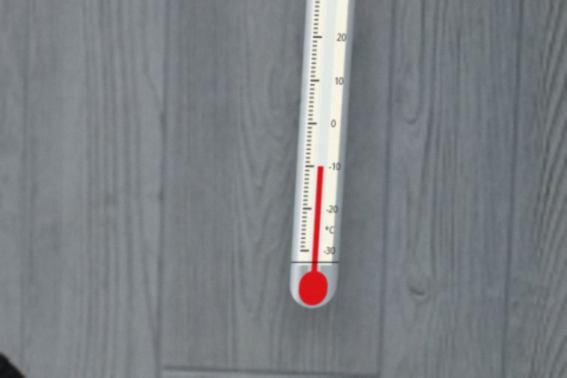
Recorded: value=-10 unit=°C
